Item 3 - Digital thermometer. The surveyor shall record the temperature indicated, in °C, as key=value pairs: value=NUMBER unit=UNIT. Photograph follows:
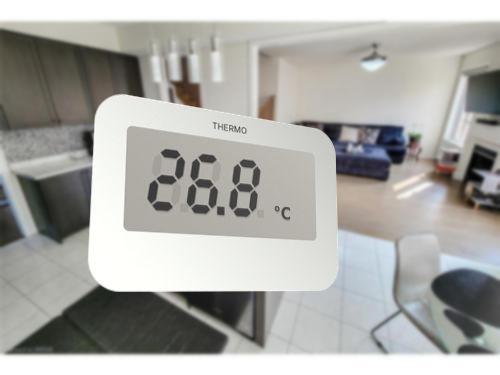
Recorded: value=26.8 unit=°C
